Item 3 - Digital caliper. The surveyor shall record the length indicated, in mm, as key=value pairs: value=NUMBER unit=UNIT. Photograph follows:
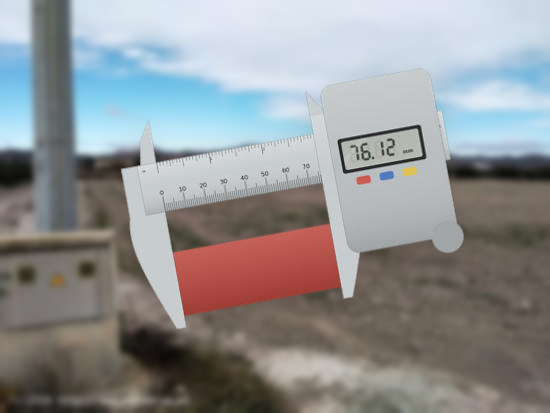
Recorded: value=76.12 unit=mm
